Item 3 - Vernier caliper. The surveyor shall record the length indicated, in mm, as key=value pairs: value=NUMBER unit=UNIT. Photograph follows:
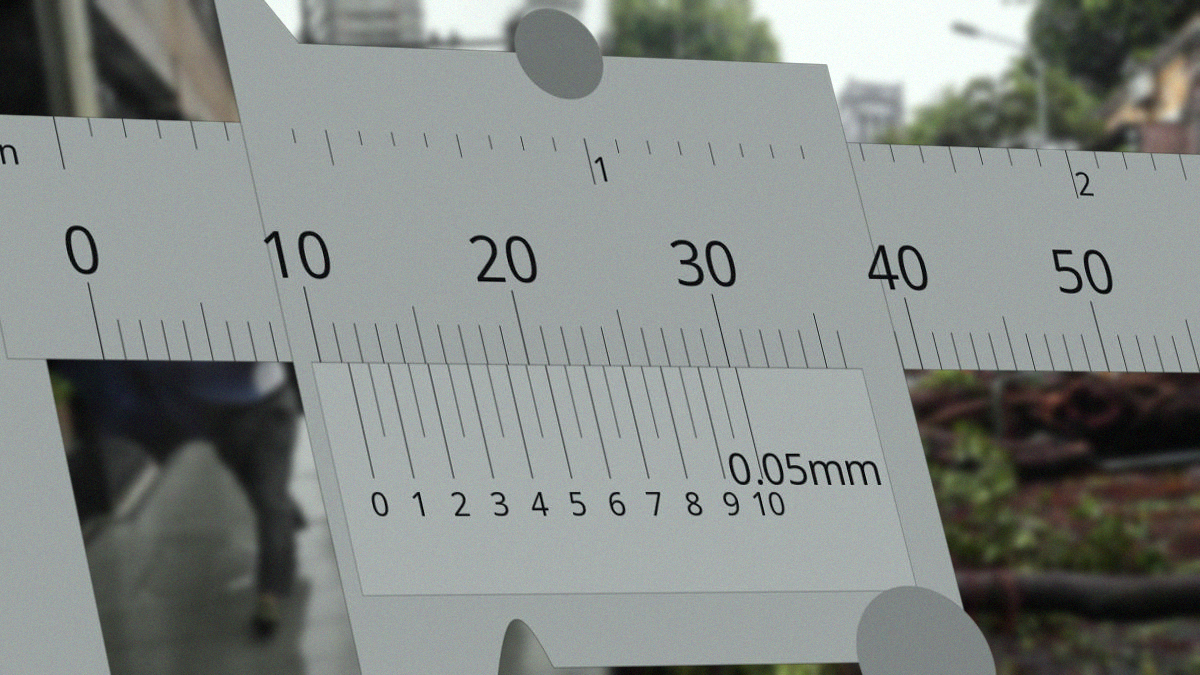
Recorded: value=11.3 unit=mm
